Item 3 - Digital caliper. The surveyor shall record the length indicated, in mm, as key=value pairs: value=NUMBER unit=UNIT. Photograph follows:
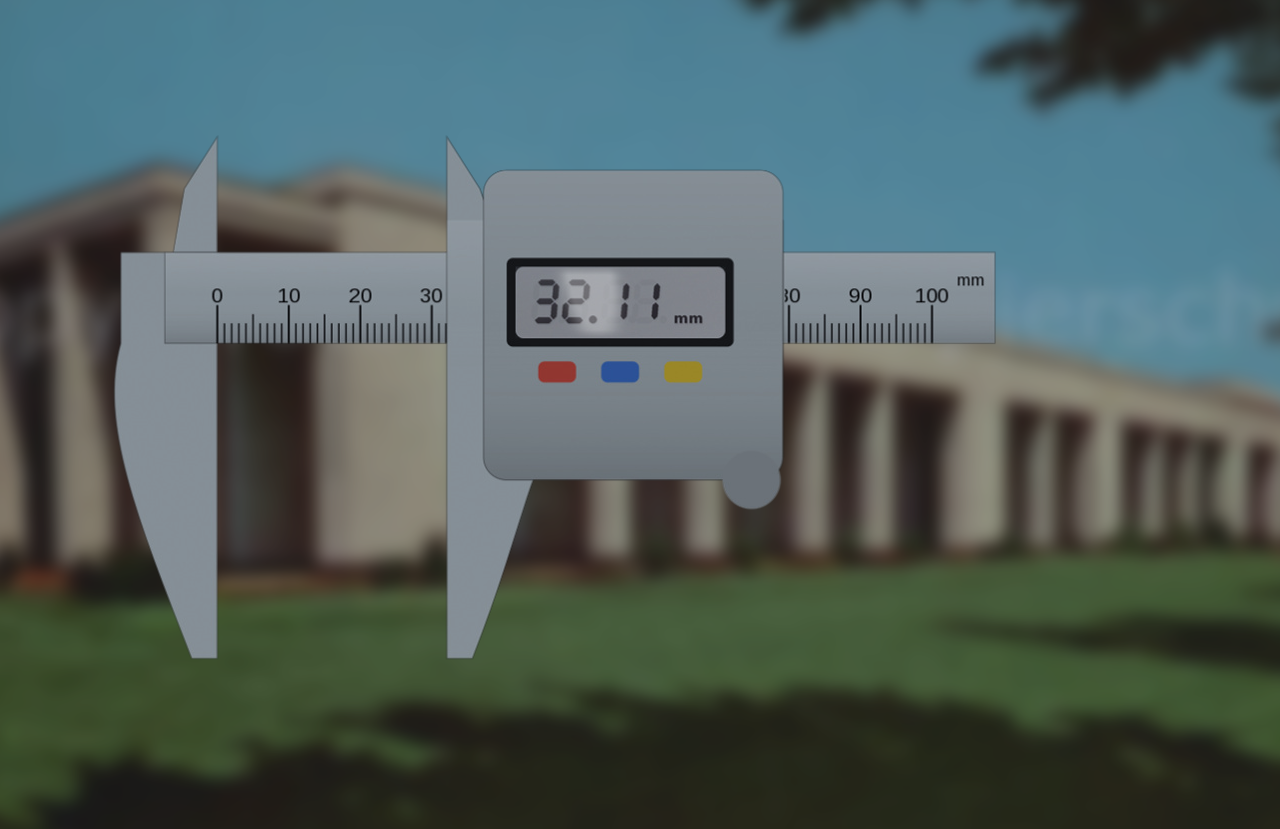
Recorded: value=32.11 unit=mm
